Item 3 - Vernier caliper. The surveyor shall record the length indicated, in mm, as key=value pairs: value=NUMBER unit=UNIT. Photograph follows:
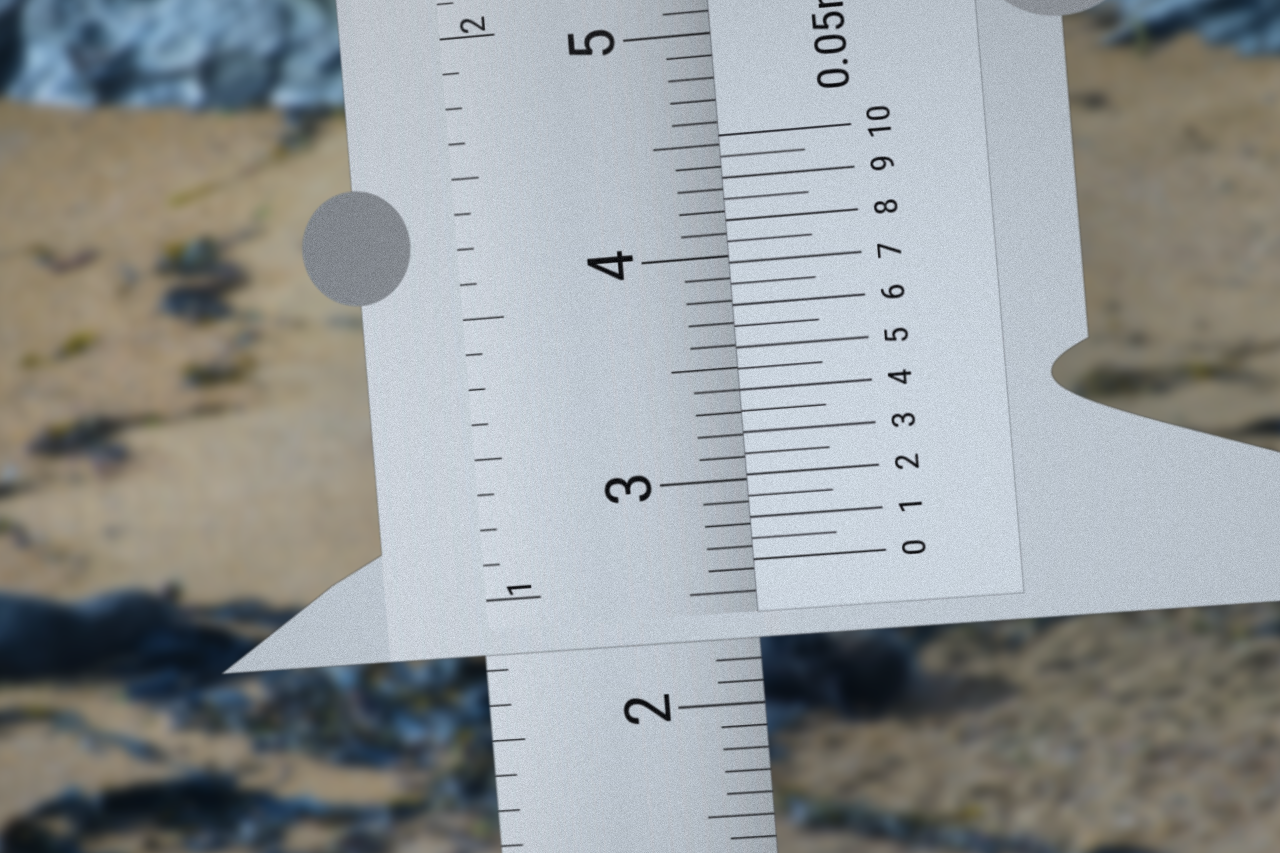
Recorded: value=26.4 unit=mm
